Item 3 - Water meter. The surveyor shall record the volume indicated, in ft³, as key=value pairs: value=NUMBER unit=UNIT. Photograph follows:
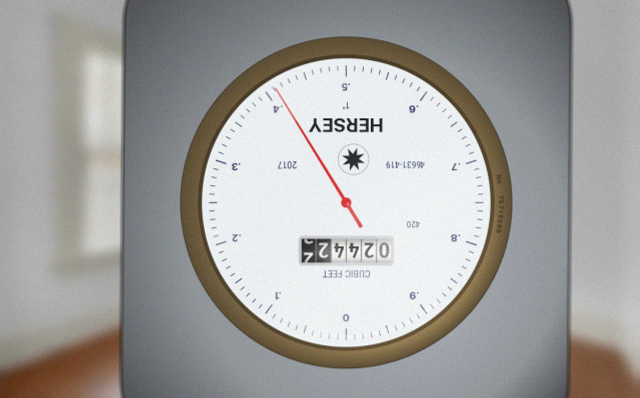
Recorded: value=24422.41 unit=ft³
